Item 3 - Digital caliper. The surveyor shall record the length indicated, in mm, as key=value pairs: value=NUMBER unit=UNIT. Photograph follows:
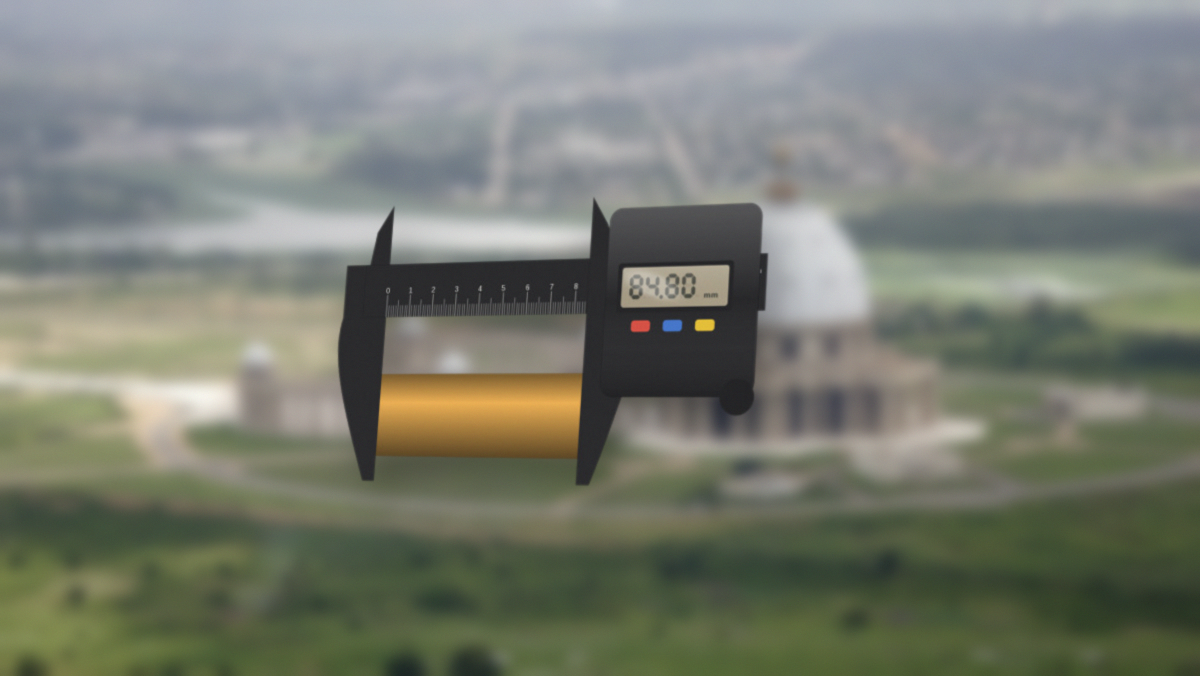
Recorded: value=84.80 unit=mm
